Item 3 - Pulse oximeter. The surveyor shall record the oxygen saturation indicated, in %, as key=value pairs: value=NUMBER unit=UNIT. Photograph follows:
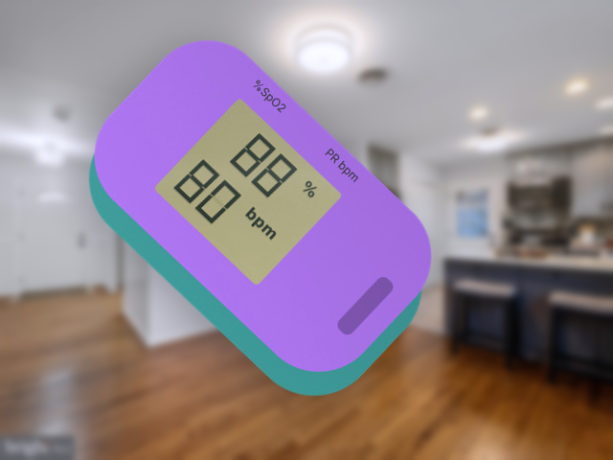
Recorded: value=88 unit=%
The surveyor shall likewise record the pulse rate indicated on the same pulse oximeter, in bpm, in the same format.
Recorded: value=80 unit=bpm
